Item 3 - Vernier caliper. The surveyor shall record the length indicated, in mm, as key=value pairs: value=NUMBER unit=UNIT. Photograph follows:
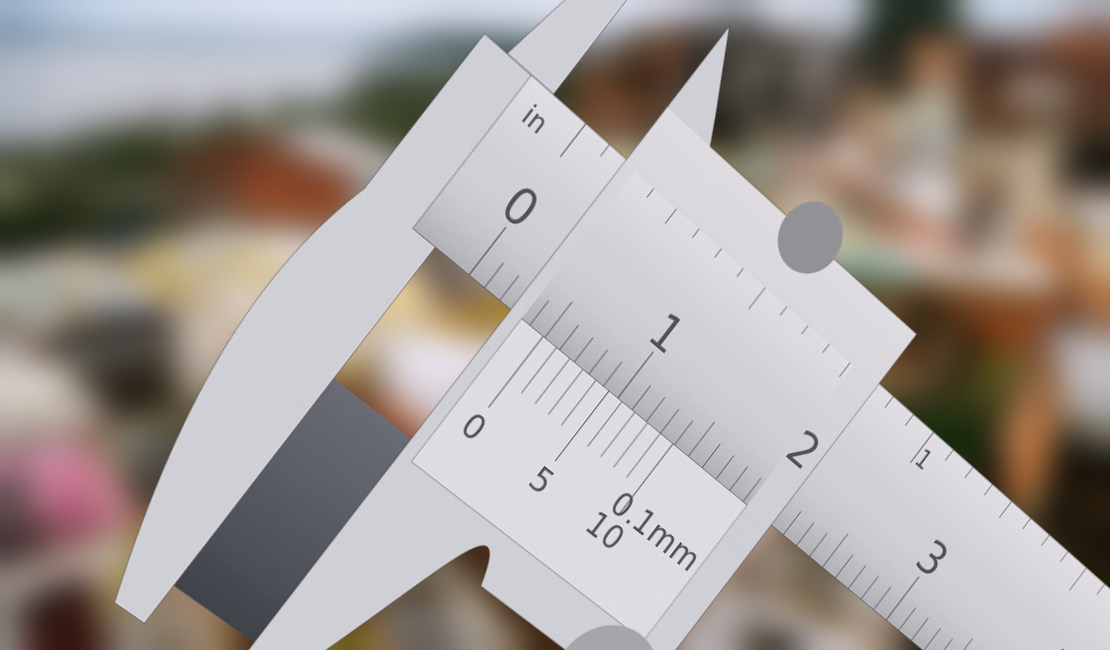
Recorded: value=4.9 unit=mm
